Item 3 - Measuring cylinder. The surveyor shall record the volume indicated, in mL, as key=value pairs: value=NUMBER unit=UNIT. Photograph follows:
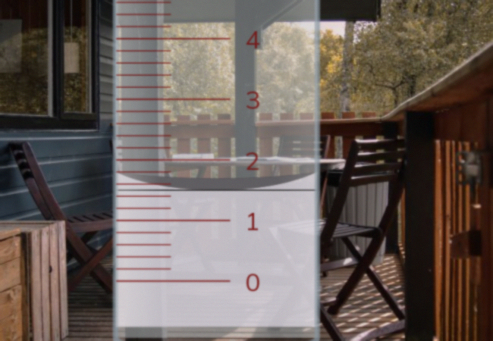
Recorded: value=1.5 unit=mL
